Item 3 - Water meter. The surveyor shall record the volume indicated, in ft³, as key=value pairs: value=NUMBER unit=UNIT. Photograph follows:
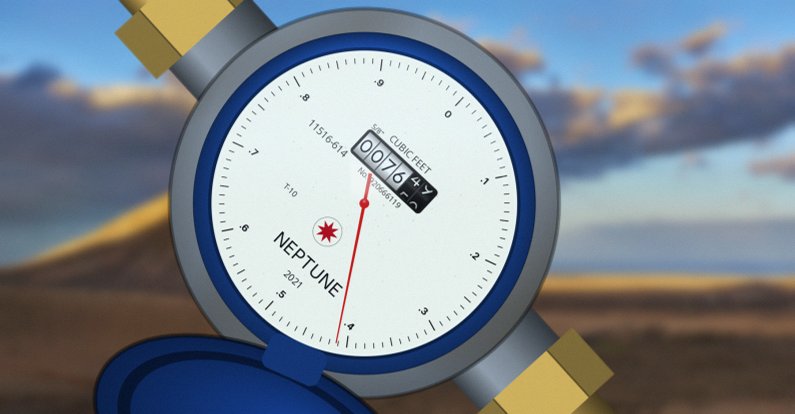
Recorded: value=7649.41 unit=ft³
